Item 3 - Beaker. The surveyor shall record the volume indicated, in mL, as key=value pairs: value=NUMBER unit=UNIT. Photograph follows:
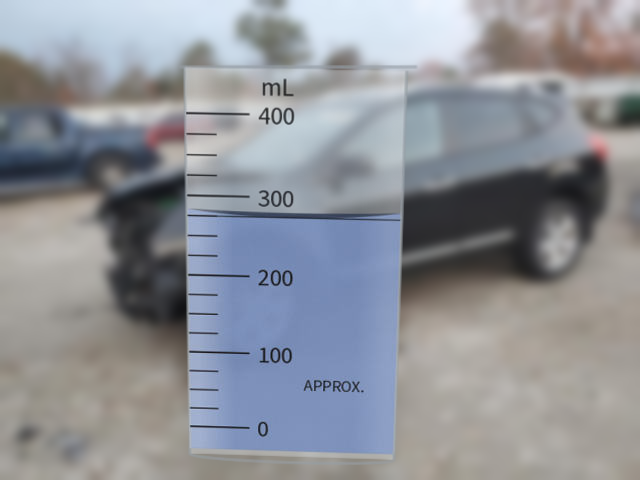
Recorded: value=275 unit=mL
